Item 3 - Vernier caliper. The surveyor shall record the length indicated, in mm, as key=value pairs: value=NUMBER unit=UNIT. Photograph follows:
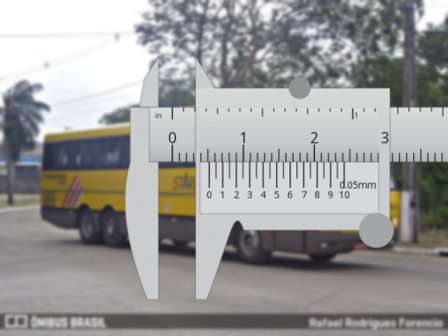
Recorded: value=5.2 unit=mm
